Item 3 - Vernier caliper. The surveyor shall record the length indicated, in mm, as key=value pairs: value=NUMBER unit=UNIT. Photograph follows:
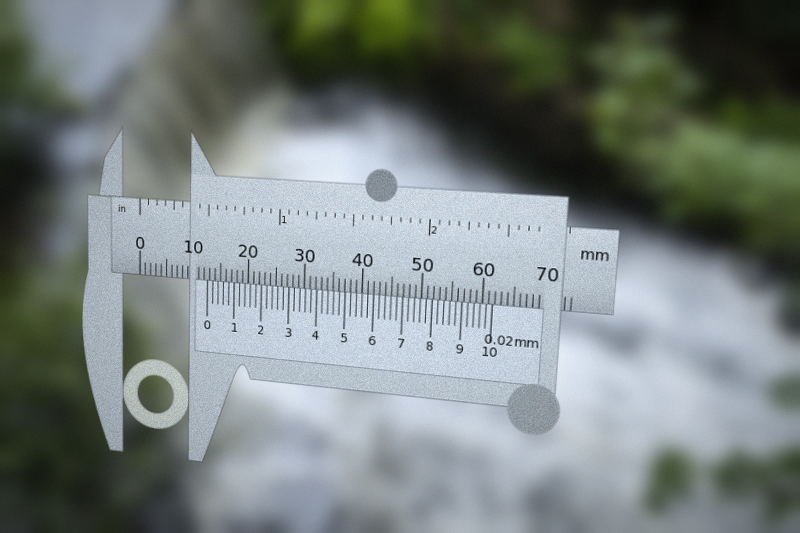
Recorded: value=12.6 unit=mm
